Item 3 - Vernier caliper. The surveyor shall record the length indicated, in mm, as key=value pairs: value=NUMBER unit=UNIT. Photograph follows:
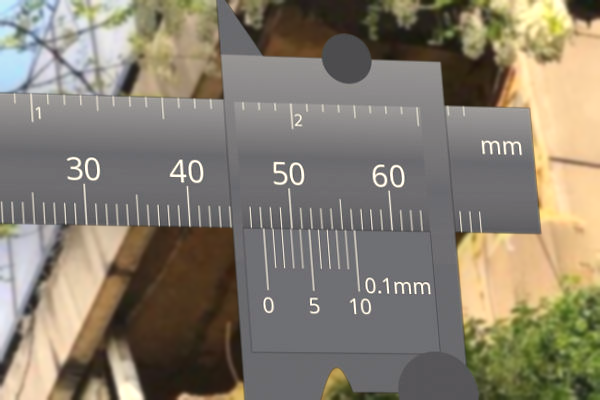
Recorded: value=47.2 unit=mm
